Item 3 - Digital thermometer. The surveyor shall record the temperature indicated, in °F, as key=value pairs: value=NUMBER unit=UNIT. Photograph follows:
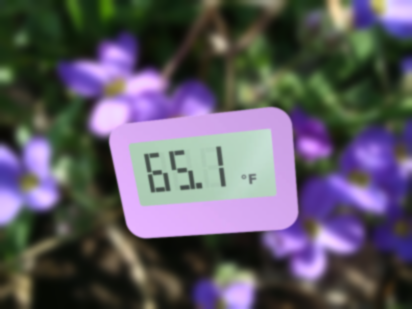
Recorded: value=65.1 unit=°F
